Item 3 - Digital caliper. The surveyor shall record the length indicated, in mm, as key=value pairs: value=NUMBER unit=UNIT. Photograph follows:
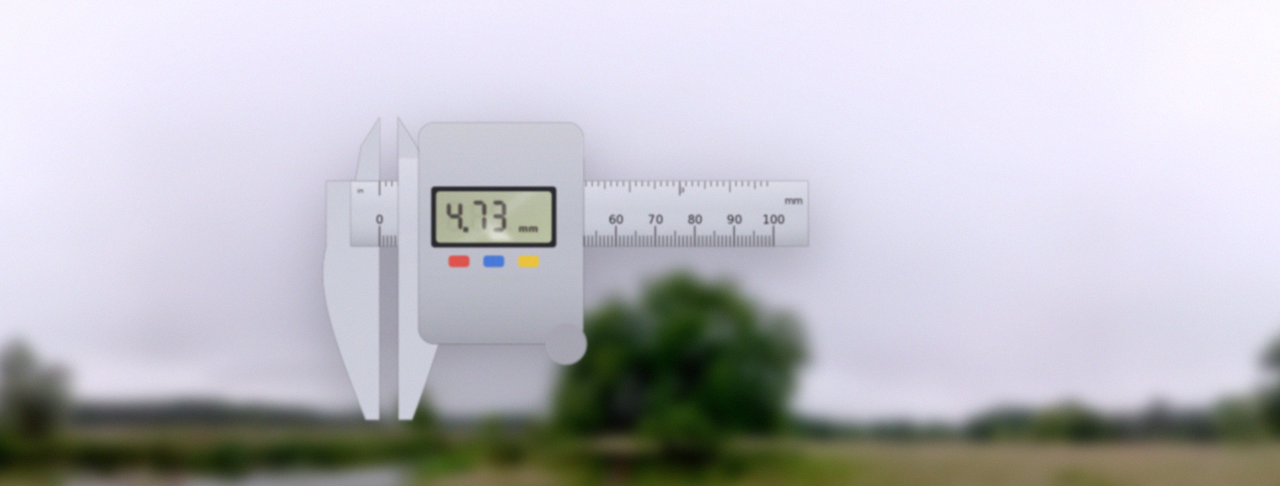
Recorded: value=4.73 unit=mm
